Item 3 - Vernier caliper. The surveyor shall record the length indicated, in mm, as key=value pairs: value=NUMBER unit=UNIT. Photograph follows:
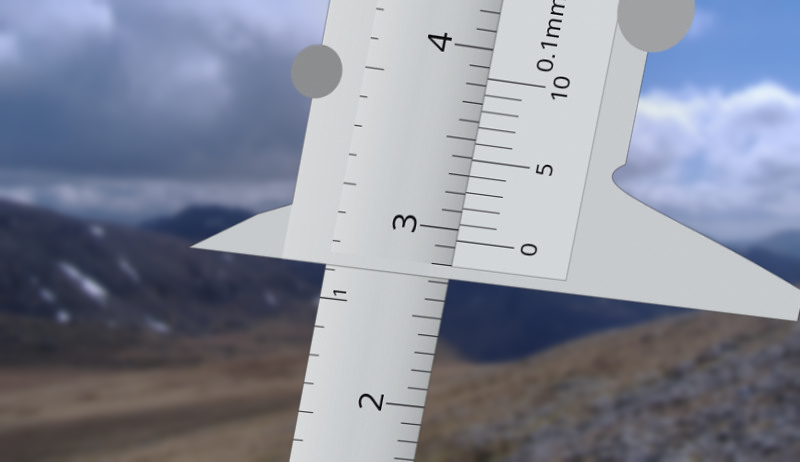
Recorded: value=29.4 unit=mm
